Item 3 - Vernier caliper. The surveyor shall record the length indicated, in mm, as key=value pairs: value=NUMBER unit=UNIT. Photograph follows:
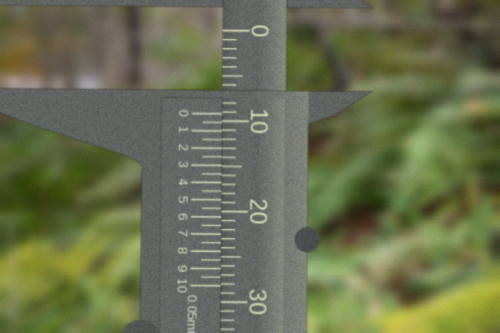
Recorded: value=9.2 unit=mm
